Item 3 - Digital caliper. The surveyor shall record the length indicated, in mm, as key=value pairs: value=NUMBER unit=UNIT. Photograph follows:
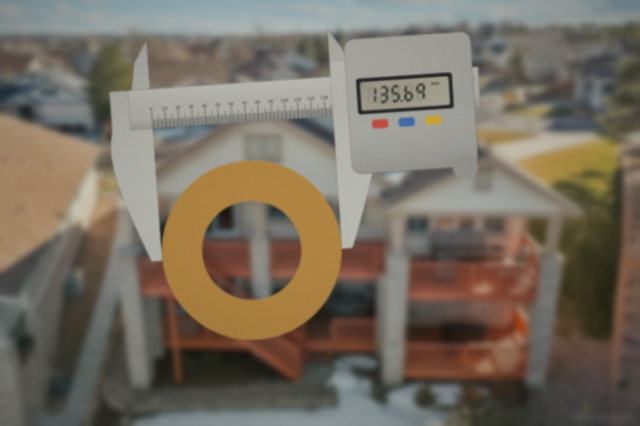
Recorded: value=135.69 unit=mm
